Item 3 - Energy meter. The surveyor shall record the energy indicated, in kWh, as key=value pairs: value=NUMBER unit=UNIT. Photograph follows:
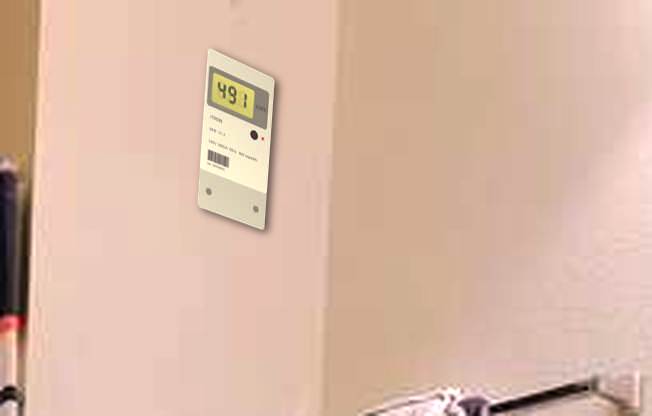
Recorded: value=491 unit=kWh
